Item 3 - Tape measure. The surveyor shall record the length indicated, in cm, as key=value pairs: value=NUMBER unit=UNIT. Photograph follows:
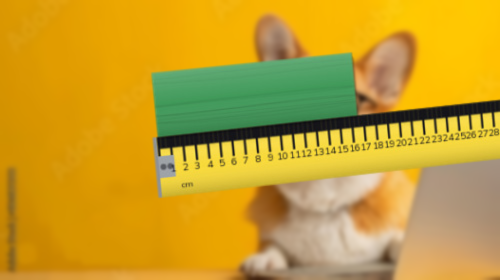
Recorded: value=16.5 unit=cm
